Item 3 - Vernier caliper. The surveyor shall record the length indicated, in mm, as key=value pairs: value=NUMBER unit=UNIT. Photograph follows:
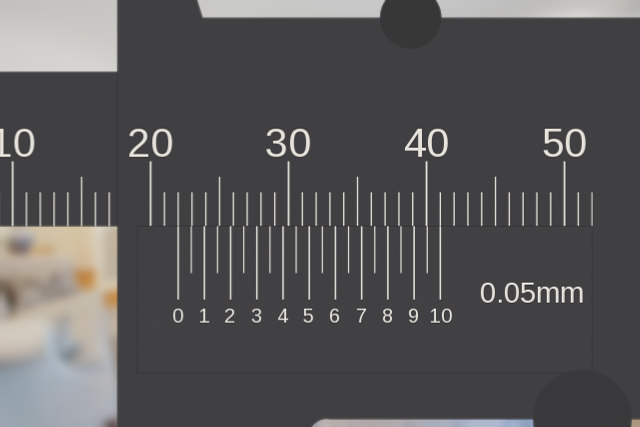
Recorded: value=22.0 unit=mm
